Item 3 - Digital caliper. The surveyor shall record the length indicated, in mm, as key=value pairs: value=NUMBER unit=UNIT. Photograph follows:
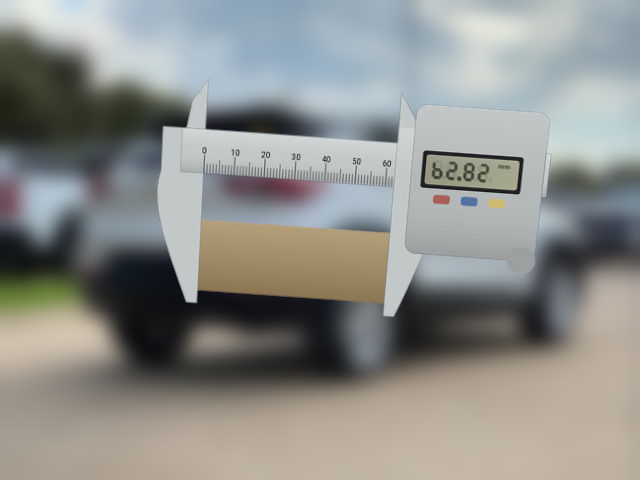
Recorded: value=62.82 unit=mm
